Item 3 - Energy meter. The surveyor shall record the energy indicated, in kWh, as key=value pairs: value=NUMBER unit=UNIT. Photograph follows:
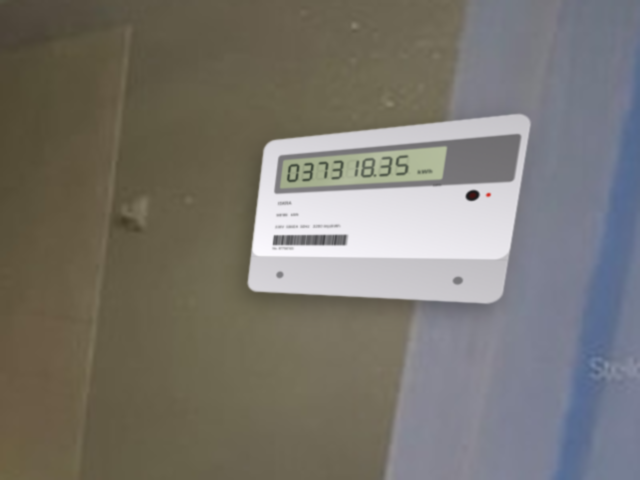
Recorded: value=37318.35 unit=kWh
